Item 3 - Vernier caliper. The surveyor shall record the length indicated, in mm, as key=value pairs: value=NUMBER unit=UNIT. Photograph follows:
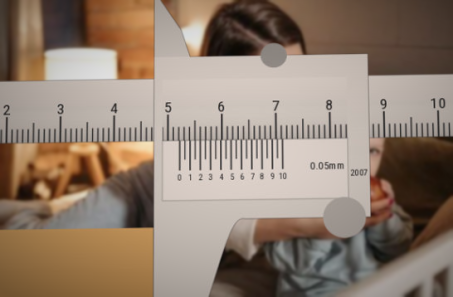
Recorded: value=52.2 unit=mm
